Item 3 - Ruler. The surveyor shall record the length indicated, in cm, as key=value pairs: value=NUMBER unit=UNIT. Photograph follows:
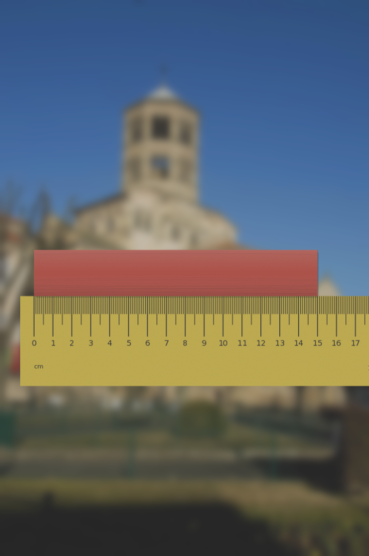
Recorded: value=15 unit=cm
